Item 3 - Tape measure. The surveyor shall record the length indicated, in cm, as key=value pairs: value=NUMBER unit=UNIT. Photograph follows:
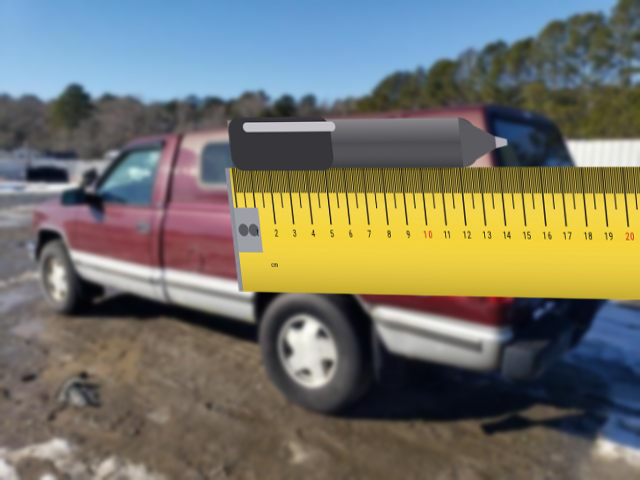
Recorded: value=14.5 unit=cm
